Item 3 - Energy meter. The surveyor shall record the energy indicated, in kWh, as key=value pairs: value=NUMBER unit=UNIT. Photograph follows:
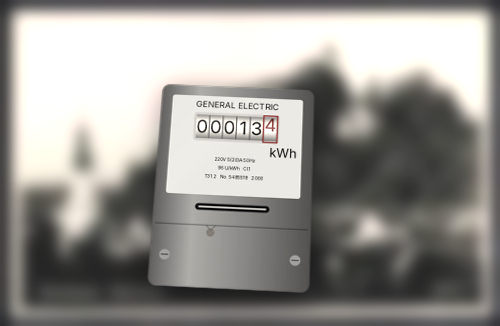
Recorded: value=13.4 unit=kWh
